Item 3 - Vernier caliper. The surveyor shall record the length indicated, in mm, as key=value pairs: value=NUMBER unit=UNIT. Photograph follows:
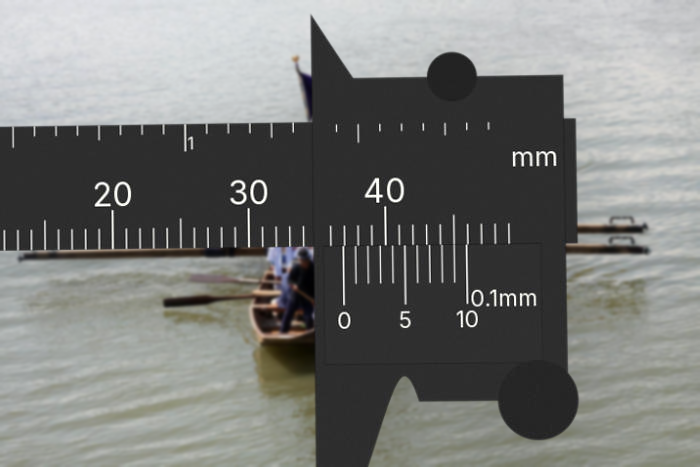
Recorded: value=36.9 unit=mm
